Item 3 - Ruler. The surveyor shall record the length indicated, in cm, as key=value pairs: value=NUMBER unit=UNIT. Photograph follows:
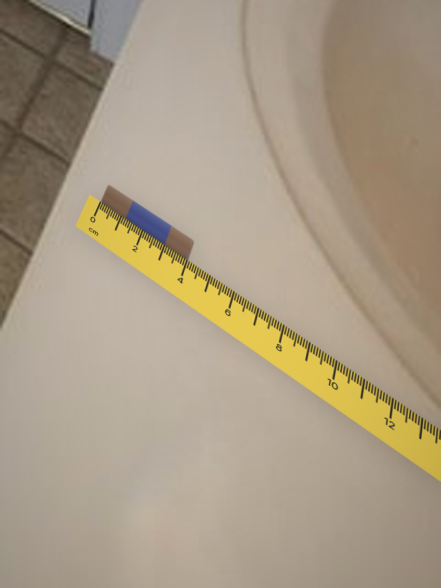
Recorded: value=4 unit=cm
